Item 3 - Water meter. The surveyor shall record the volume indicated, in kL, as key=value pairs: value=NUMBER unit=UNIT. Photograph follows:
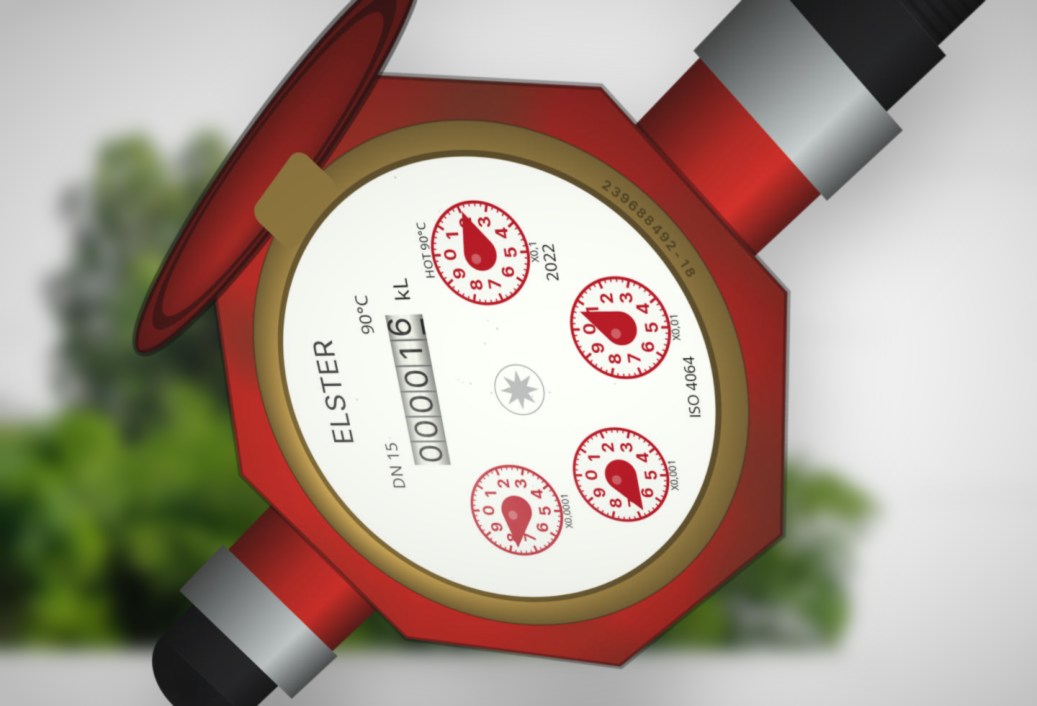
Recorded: value=16.2067 unit=kL
